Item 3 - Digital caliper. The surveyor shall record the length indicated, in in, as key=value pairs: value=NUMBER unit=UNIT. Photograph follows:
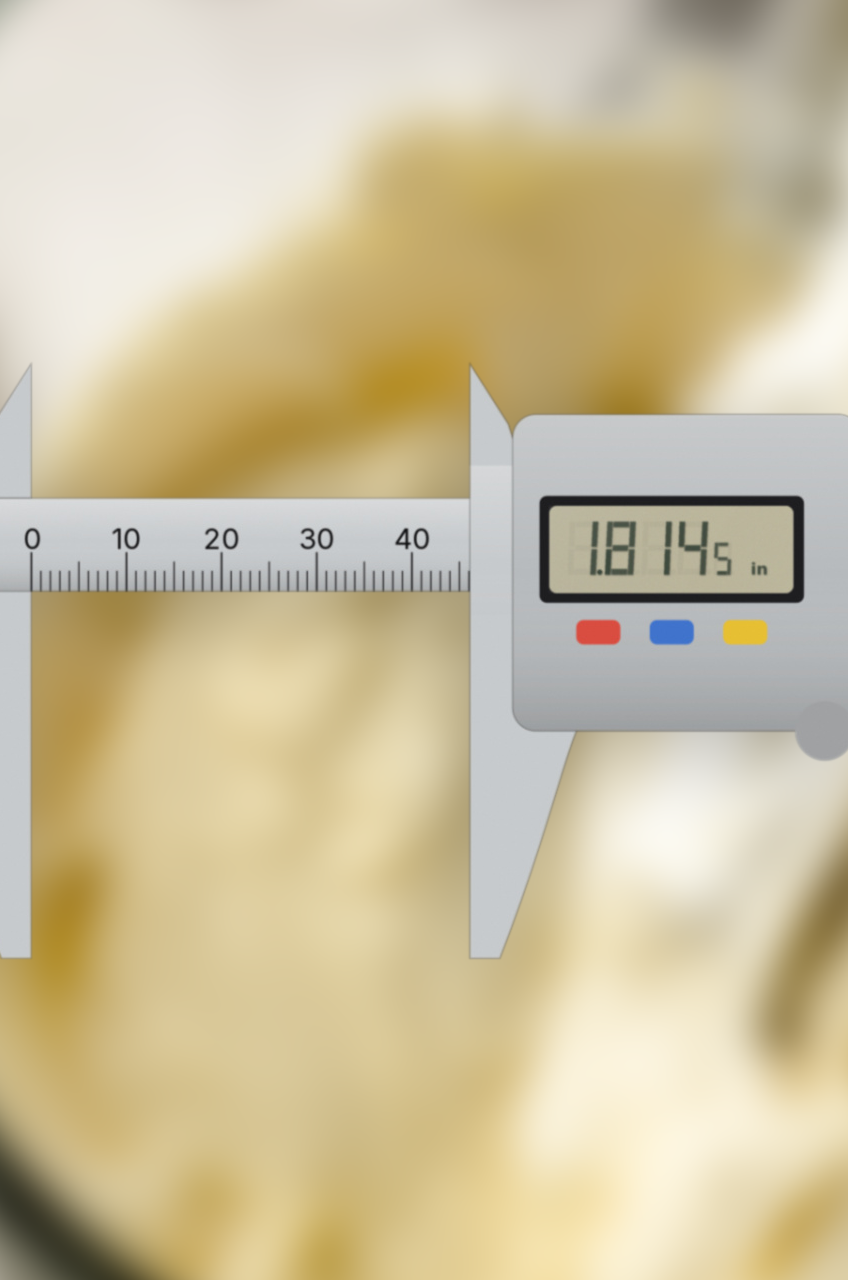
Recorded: value=1.8145 unit=in
